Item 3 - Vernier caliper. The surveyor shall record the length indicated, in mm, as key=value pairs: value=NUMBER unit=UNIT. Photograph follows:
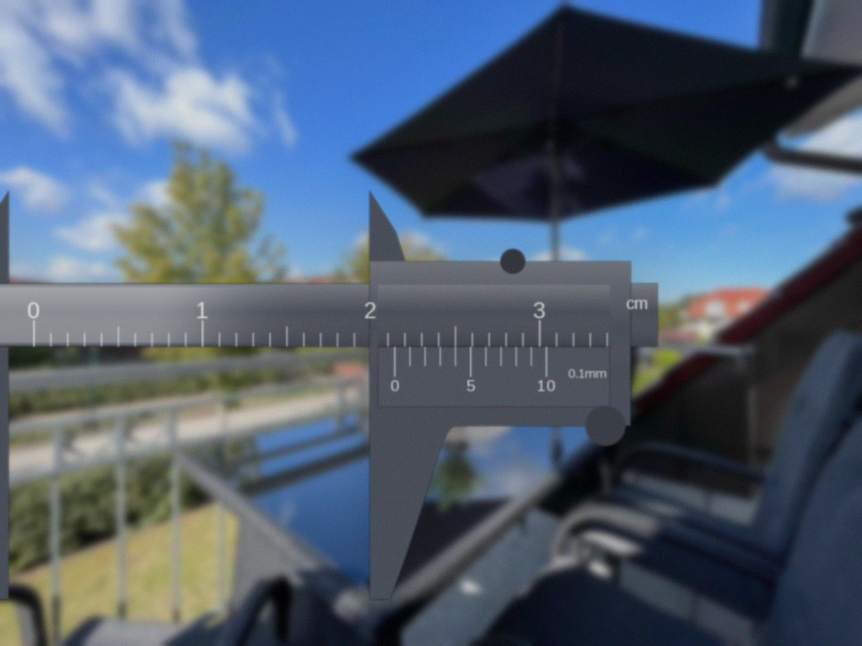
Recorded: value=21.4 unit=mm
